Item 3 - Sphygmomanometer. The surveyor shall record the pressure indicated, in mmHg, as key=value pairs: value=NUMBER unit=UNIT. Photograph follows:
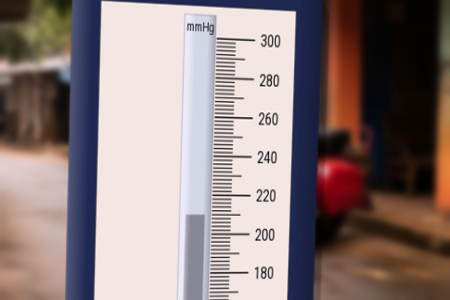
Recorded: value=210 unit=mmHg
